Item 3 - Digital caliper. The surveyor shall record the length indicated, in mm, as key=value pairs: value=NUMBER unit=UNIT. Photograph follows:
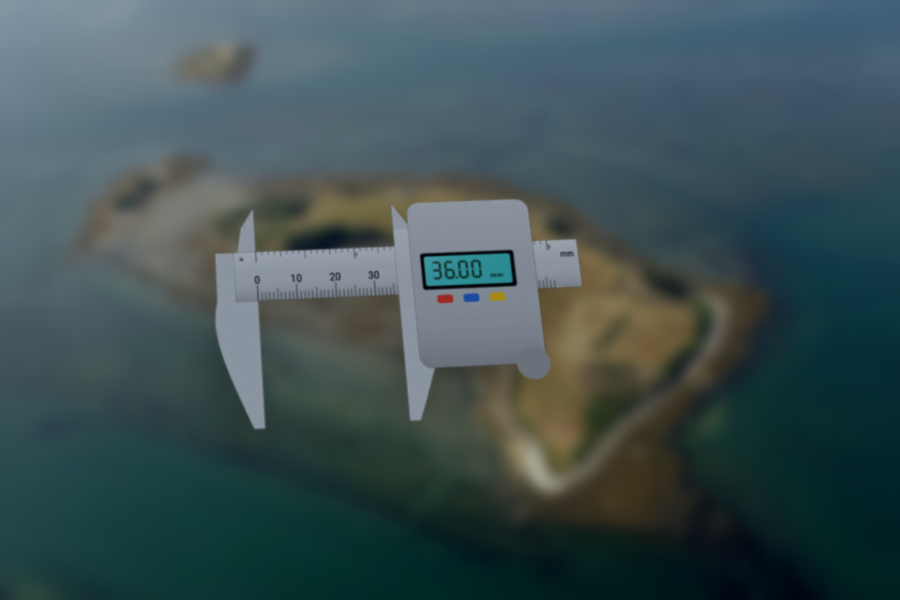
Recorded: value=36.00 unit=mm
